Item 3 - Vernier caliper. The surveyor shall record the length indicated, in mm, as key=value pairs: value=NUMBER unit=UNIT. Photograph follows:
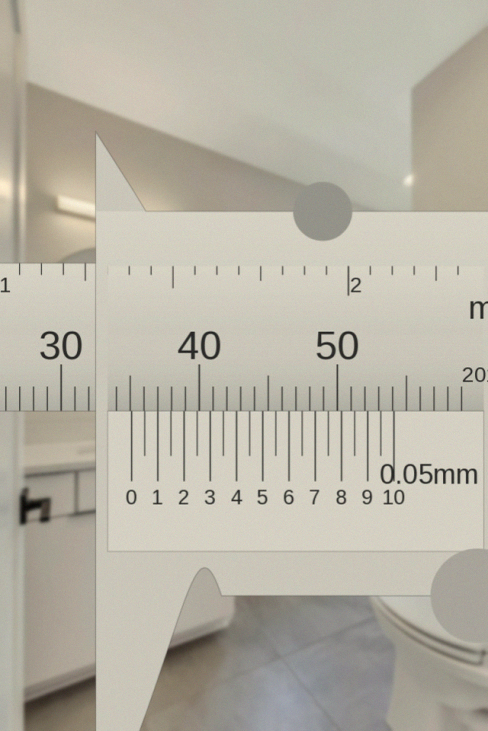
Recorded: value=35.1 unit=mm
